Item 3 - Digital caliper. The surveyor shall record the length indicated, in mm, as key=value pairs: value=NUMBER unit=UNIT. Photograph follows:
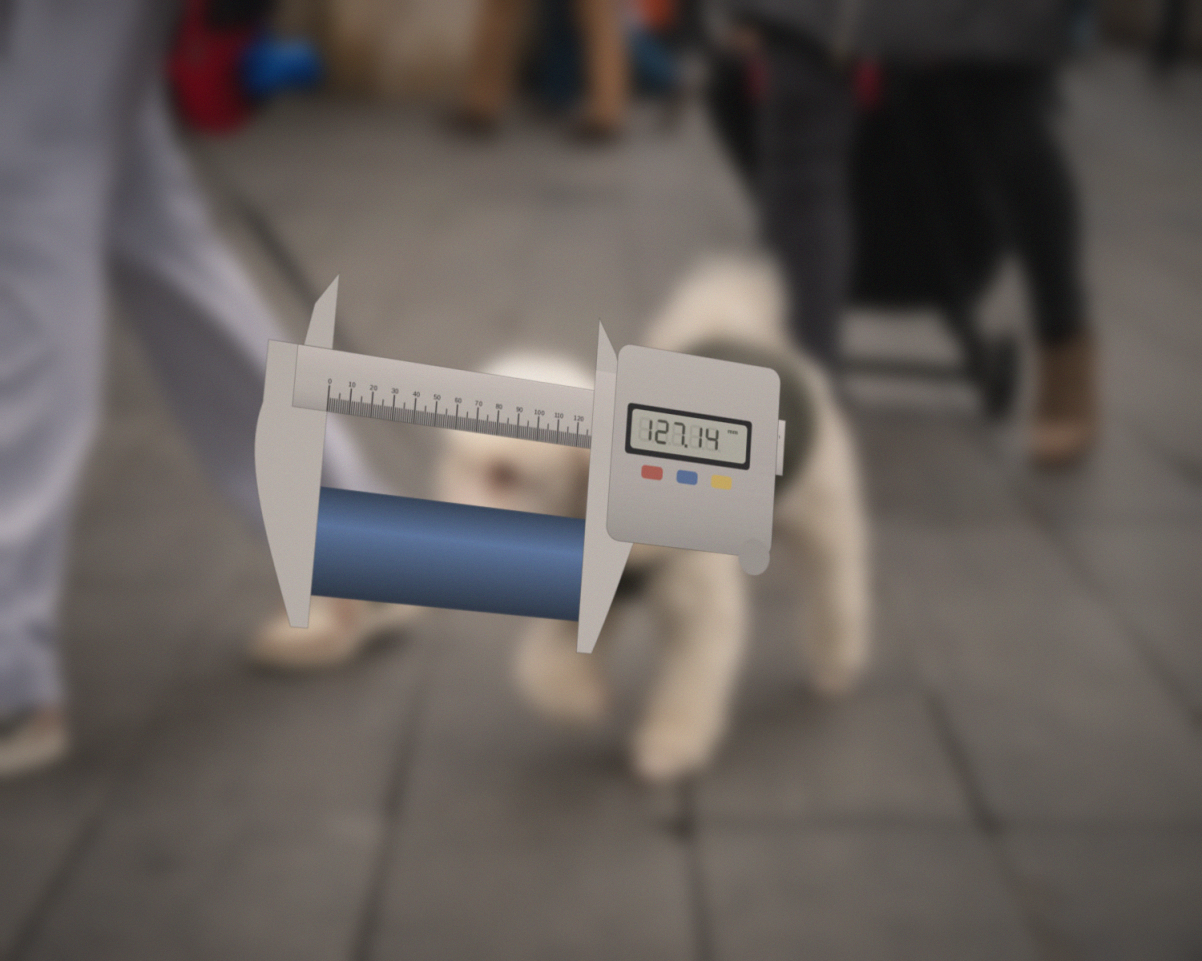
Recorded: value=127.14 unit=mm
